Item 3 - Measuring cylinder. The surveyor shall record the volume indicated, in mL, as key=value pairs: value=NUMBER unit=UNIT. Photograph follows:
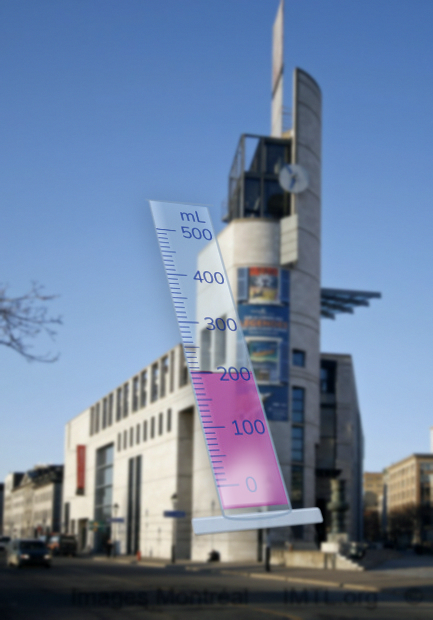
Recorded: value=200 unit=mL
